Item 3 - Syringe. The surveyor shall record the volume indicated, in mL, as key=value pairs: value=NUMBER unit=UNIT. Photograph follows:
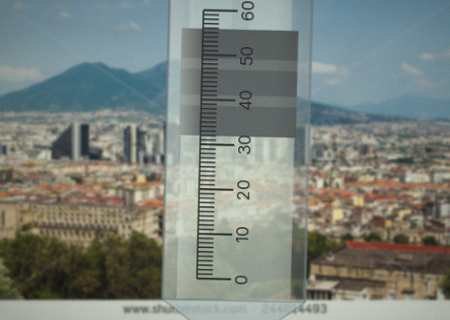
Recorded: value=32 unit=mL
